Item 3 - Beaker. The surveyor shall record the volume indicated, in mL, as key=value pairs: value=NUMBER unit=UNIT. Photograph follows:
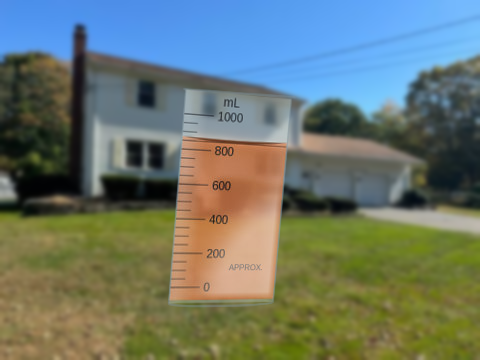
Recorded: value=850 unit=mL
